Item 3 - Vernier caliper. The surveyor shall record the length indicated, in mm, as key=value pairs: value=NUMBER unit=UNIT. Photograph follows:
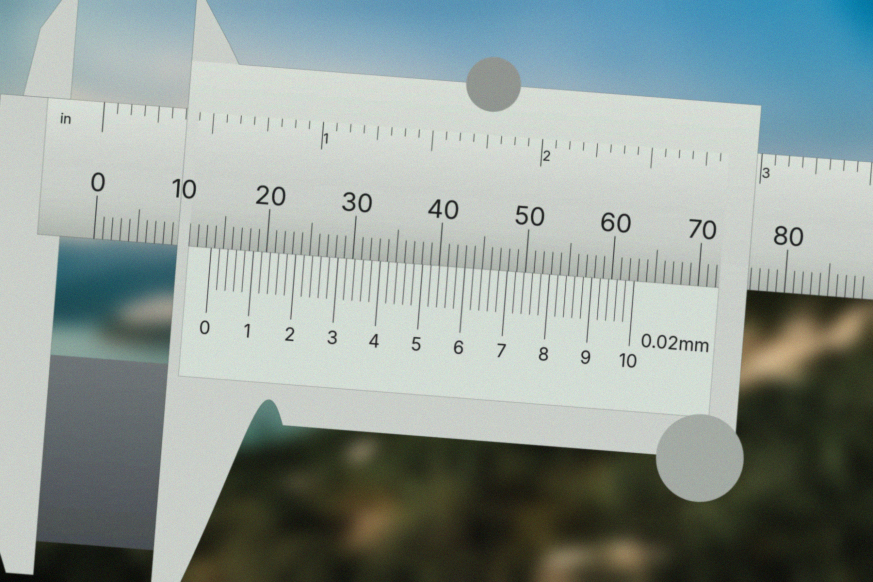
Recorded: value=13.6 unit=mm
